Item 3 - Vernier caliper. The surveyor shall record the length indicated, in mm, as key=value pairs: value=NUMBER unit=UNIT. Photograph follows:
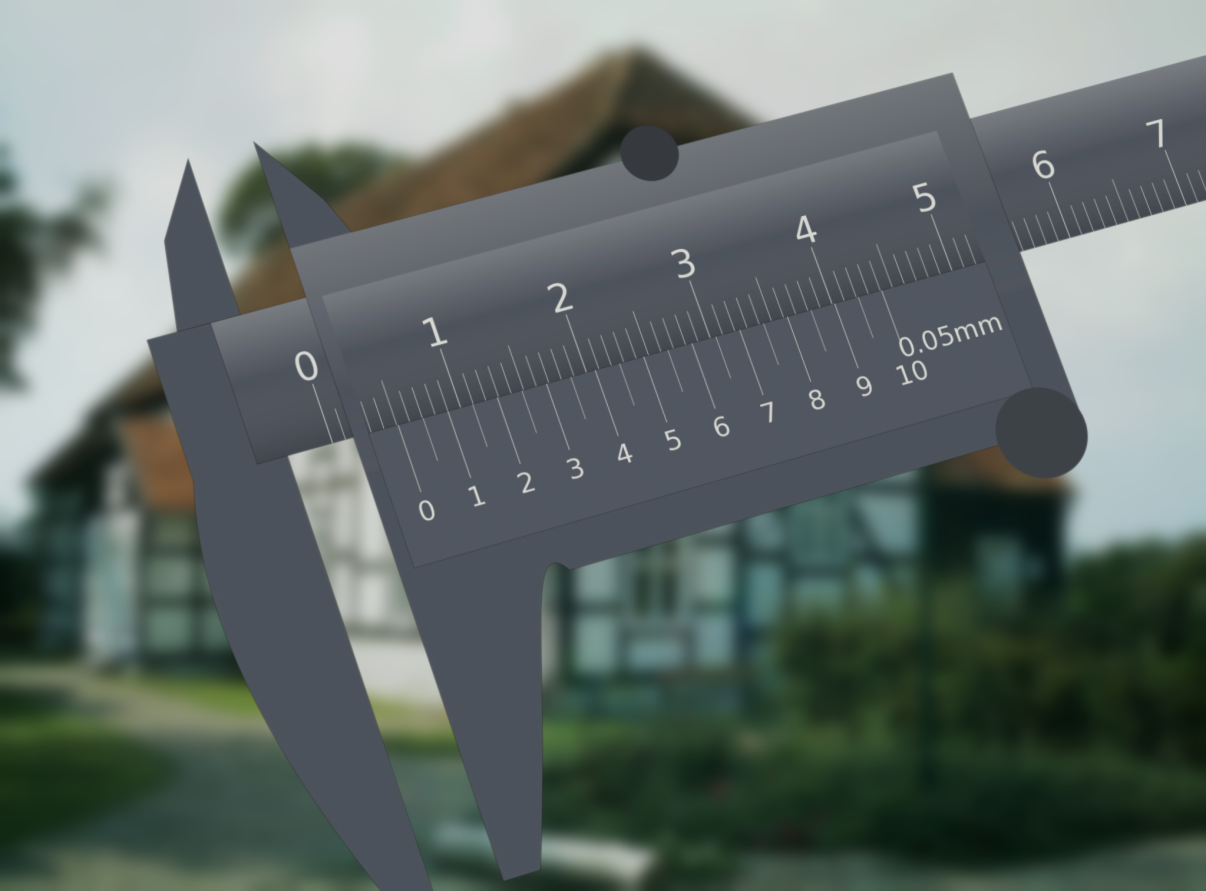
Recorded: value=5.1 unit=mm
